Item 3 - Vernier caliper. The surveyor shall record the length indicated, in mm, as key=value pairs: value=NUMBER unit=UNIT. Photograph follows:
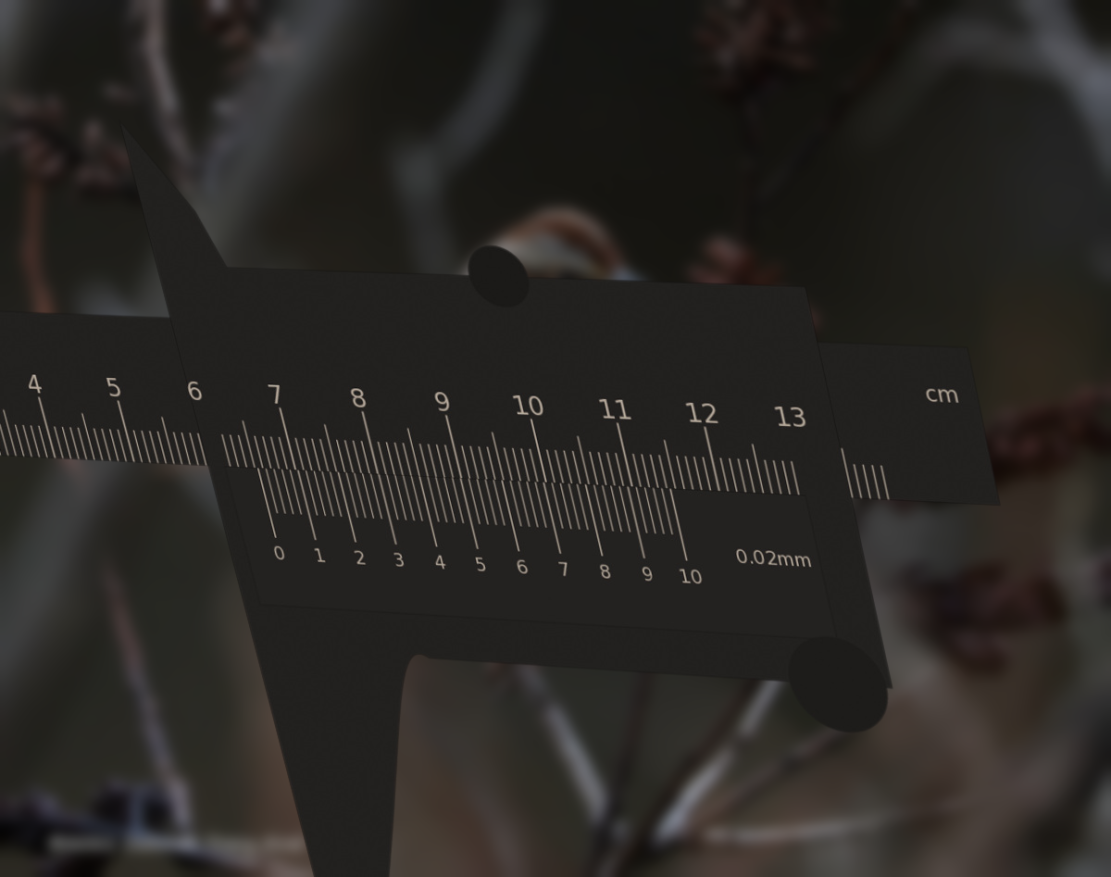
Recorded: value=65.4 unit=mm
